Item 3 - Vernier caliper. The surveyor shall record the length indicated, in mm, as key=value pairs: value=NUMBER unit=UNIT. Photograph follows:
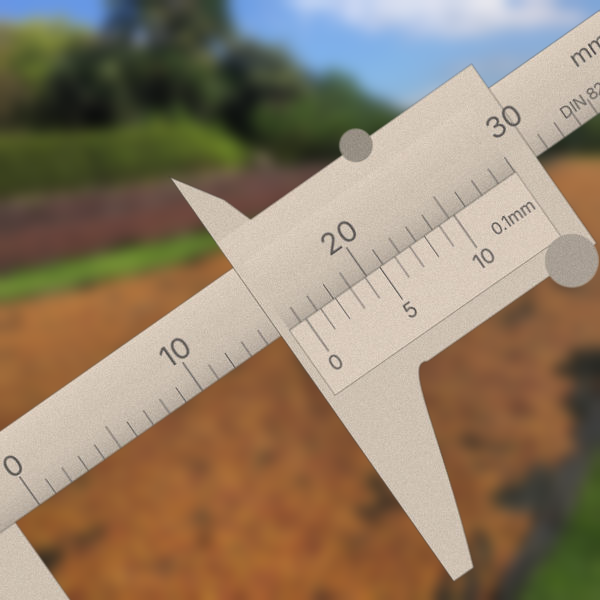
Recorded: value=16.3 unit=mm
